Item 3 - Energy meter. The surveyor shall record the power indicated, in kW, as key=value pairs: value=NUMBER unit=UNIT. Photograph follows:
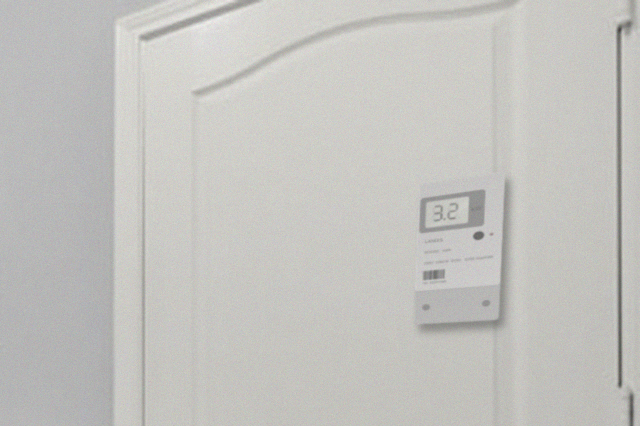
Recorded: value=3.2 unit=kW
